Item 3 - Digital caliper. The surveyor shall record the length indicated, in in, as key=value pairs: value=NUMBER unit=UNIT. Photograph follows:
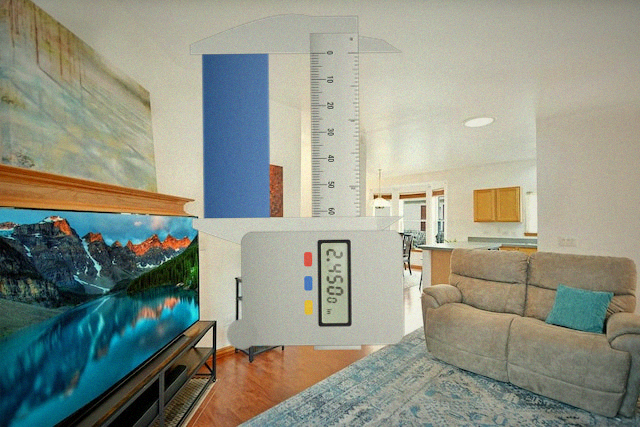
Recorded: value=2.4500 unit=in
